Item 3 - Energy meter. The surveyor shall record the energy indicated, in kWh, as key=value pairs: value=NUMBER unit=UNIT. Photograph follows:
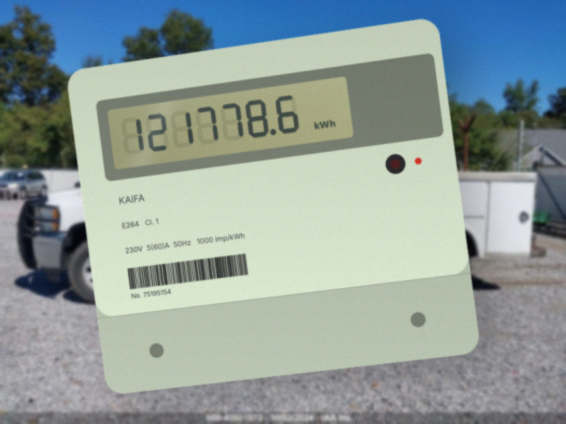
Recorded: value=121778.6 unit=kWh
